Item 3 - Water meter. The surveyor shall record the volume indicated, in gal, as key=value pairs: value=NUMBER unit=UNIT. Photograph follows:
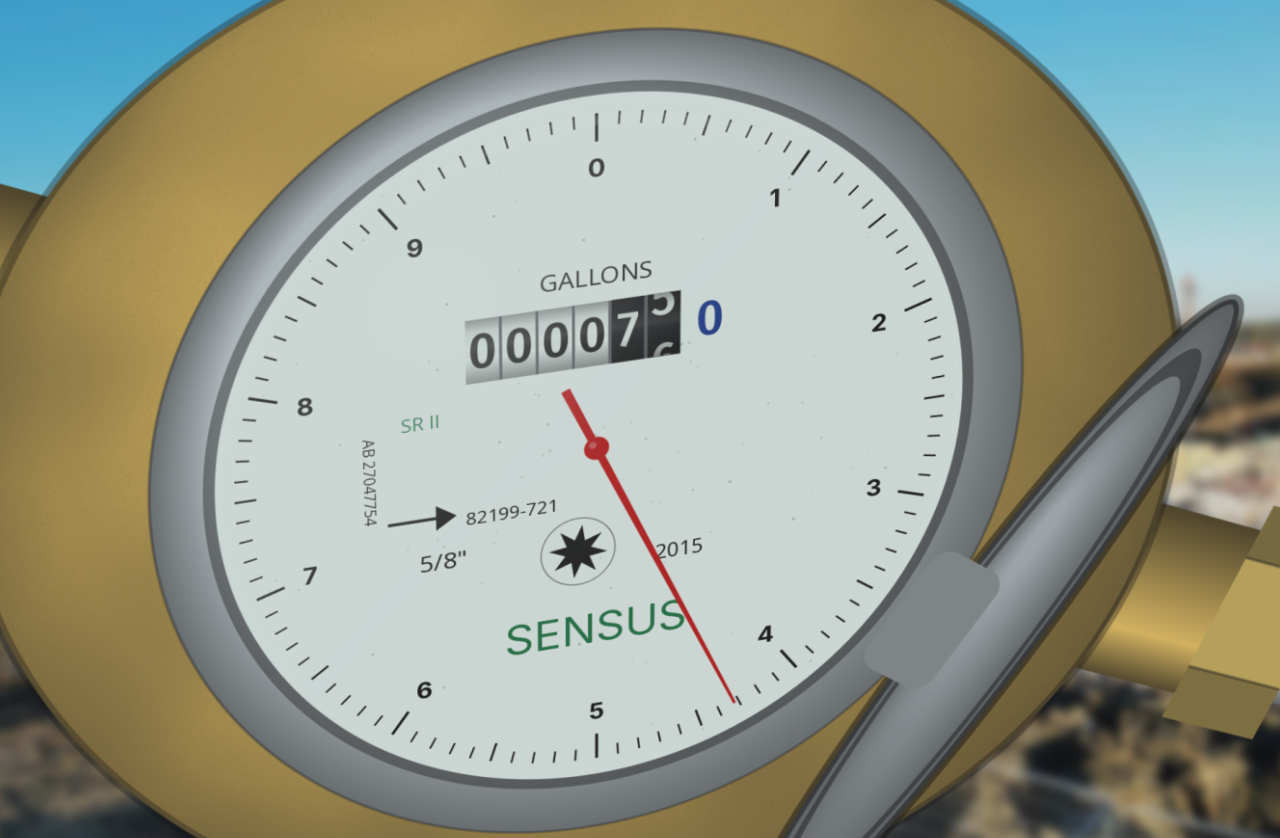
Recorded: value=754.3 unit=gal
